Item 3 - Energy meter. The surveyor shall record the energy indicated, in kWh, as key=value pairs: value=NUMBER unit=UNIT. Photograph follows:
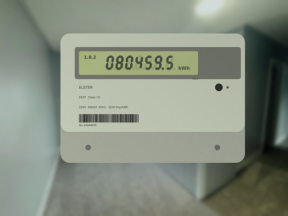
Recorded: value=80459.5 unit=kWh
